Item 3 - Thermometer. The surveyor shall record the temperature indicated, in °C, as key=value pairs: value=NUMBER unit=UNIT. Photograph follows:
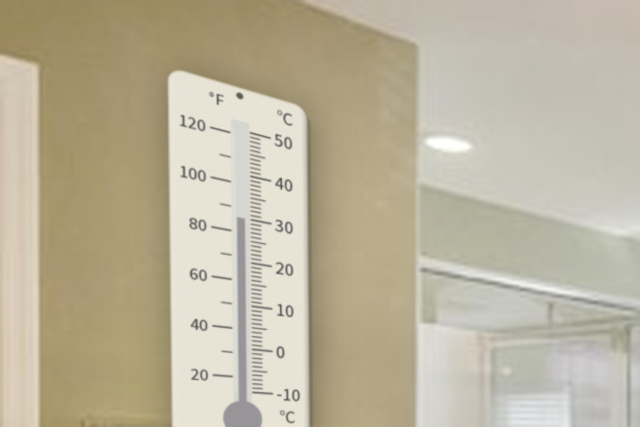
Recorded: value=30 unit=°C
